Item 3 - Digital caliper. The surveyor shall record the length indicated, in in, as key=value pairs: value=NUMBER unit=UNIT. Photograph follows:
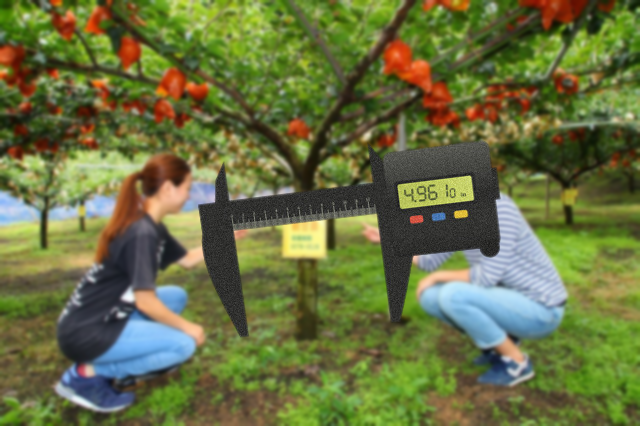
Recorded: value=4.9610 unit=in
